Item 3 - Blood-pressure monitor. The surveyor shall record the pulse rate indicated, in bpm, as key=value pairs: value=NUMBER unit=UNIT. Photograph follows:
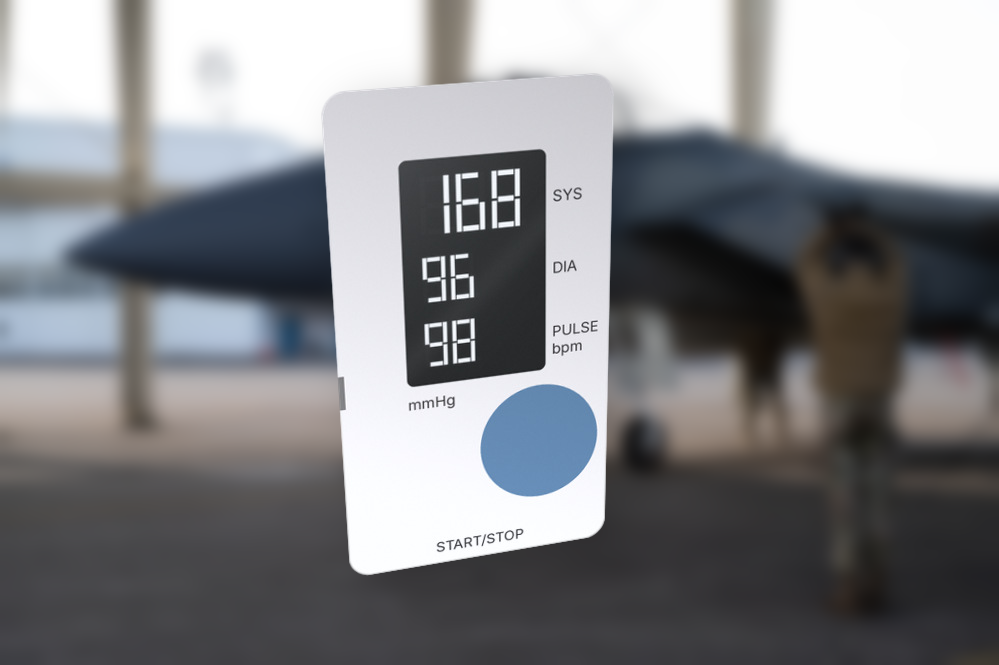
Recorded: value=98 unit=bpm
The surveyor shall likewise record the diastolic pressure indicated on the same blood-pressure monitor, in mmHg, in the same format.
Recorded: value=96 unit=mmHg
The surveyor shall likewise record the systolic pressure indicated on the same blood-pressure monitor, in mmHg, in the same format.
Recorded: value=168 unit=mmHg
